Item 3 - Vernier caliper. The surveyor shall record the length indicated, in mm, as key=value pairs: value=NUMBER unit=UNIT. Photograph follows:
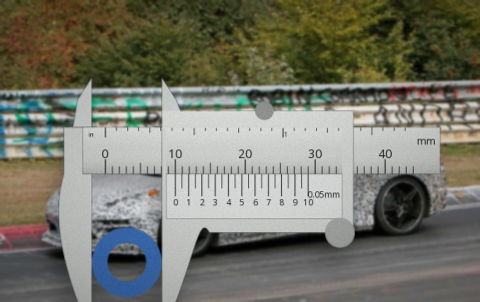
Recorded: value=10.0 unit=mm
